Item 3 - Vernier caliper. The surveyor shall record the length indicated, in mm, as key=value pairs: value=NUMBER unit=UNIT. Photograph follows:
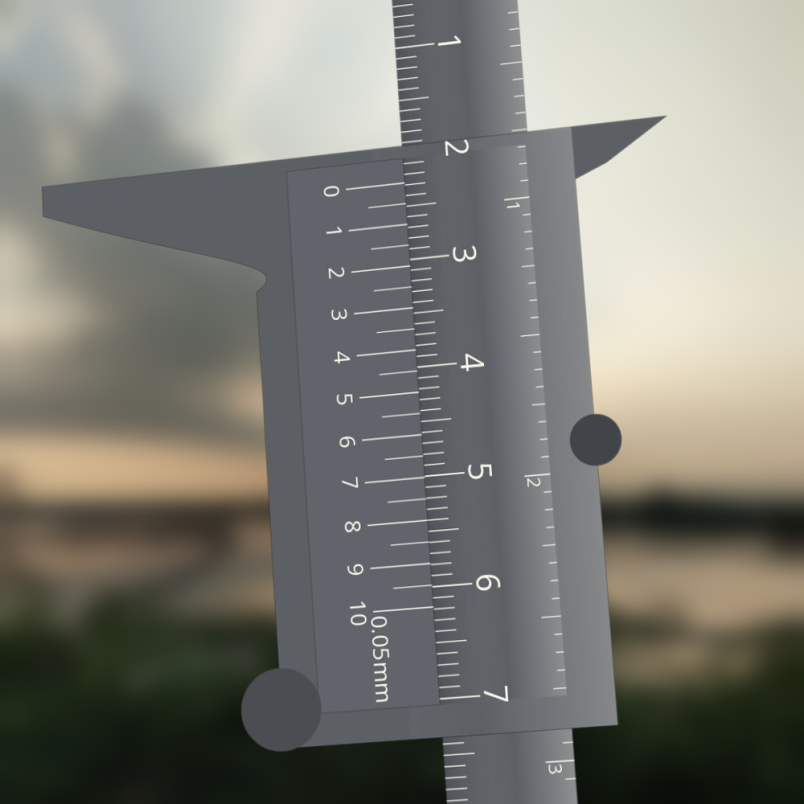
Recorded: value=22.8 unit=mm
